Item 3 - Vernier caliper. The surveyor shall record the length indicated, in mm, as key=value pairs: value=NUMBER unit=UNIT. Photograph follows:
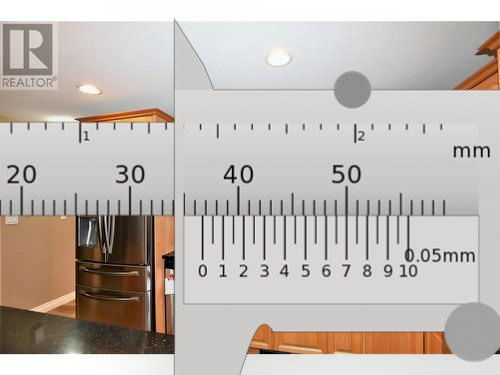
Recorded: value=36.7 unit=mm
